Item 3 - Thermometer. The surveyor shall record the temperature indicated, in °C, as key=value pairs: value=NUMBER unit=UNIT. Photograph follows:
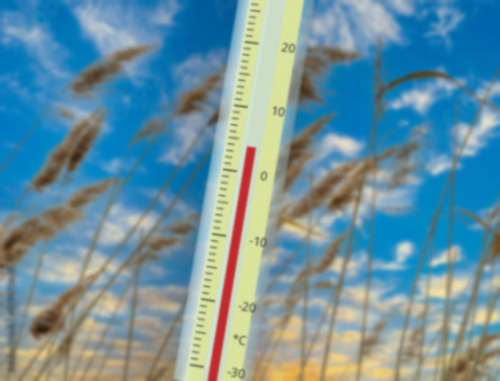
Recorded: value=4 unit=°C
